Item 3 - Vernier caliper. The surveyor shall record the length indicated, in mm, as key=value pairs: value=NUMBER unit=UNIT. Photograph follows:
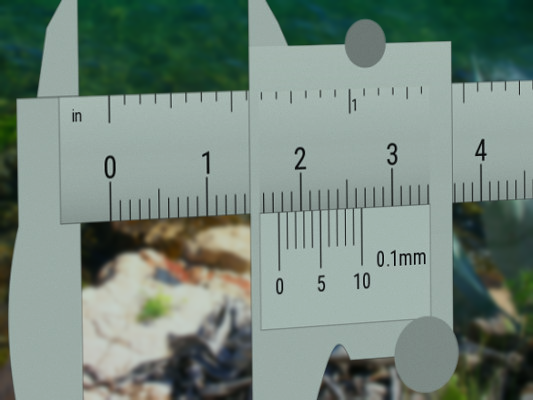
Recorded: value=17.6 unit=mm
